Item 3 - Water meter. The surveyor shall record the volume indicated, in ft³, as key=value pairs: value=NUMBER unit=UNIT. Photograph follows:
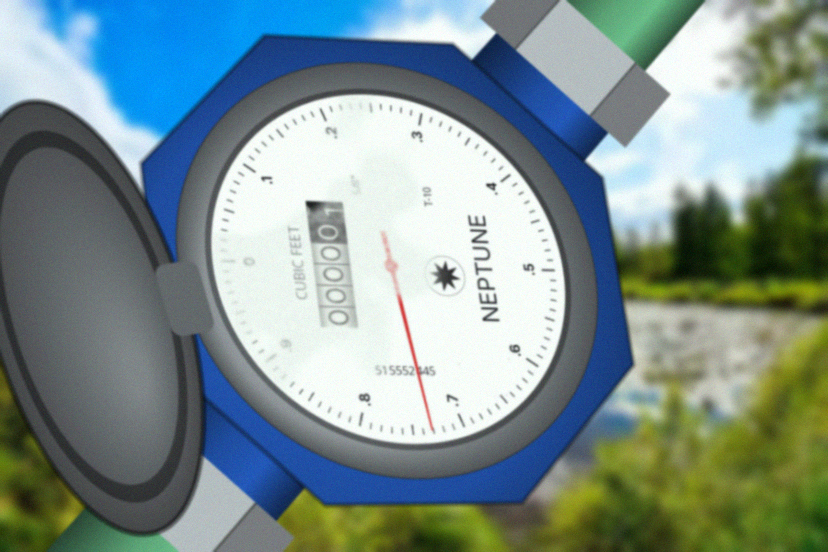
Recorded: value=0.73 unit=ft³
